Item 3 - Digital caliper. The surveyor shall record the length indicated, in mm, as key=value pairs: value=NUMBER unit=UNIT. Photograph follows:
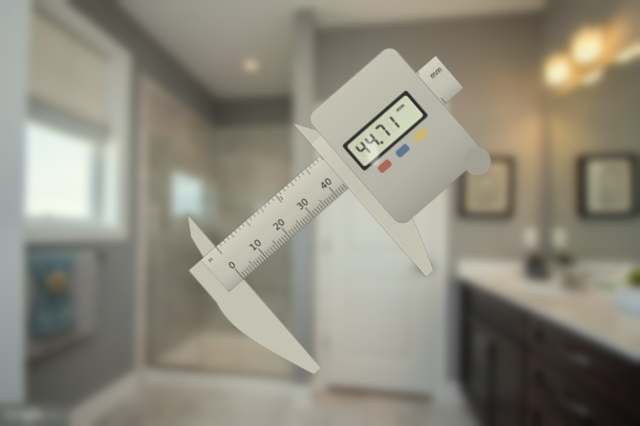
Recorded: value=44.71 unit=mm
